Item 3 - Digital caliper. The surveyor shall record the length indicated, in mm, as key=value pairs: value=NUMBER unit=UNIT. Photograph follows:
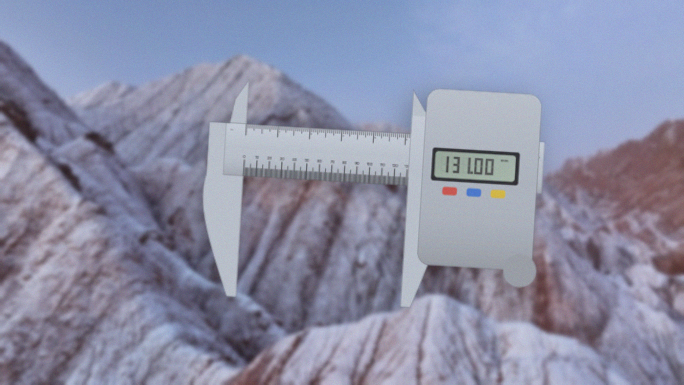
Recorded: value=131.00 unit=mm
